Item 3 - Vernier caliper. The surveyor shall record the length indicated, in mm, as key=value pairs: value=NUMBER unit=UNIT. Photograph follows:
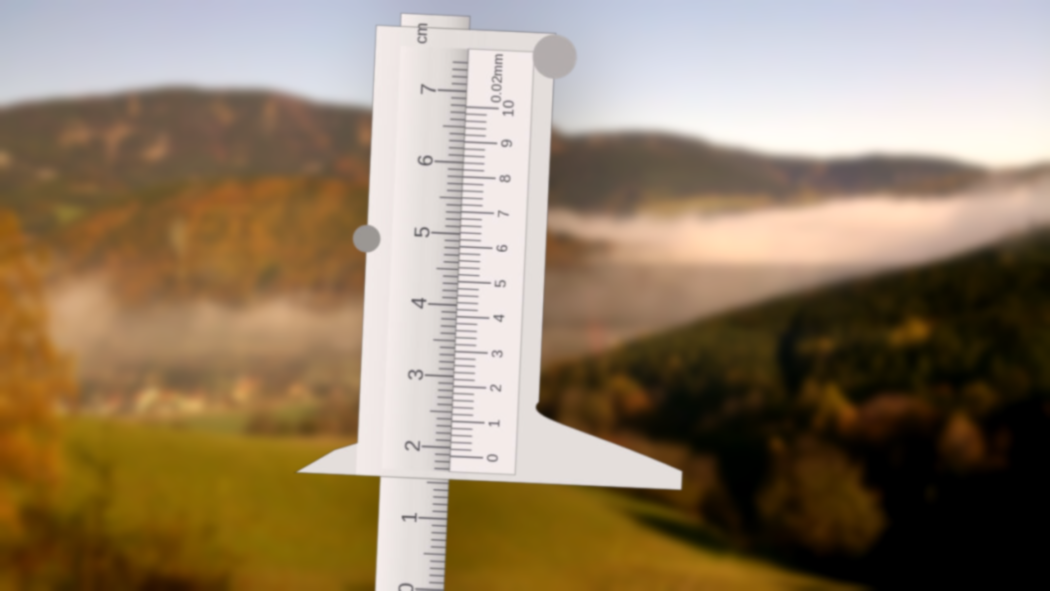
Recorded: value=18.8 unit=mm
